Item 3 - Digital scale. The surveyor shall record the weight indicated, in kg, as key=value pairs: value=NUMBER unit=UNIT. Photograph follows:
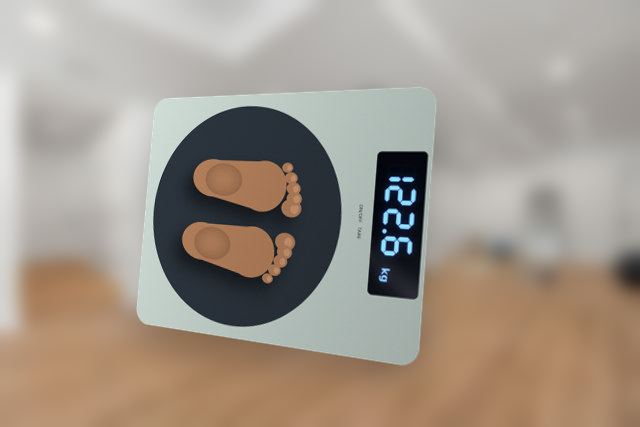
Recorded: value=122.6 unit=kg
